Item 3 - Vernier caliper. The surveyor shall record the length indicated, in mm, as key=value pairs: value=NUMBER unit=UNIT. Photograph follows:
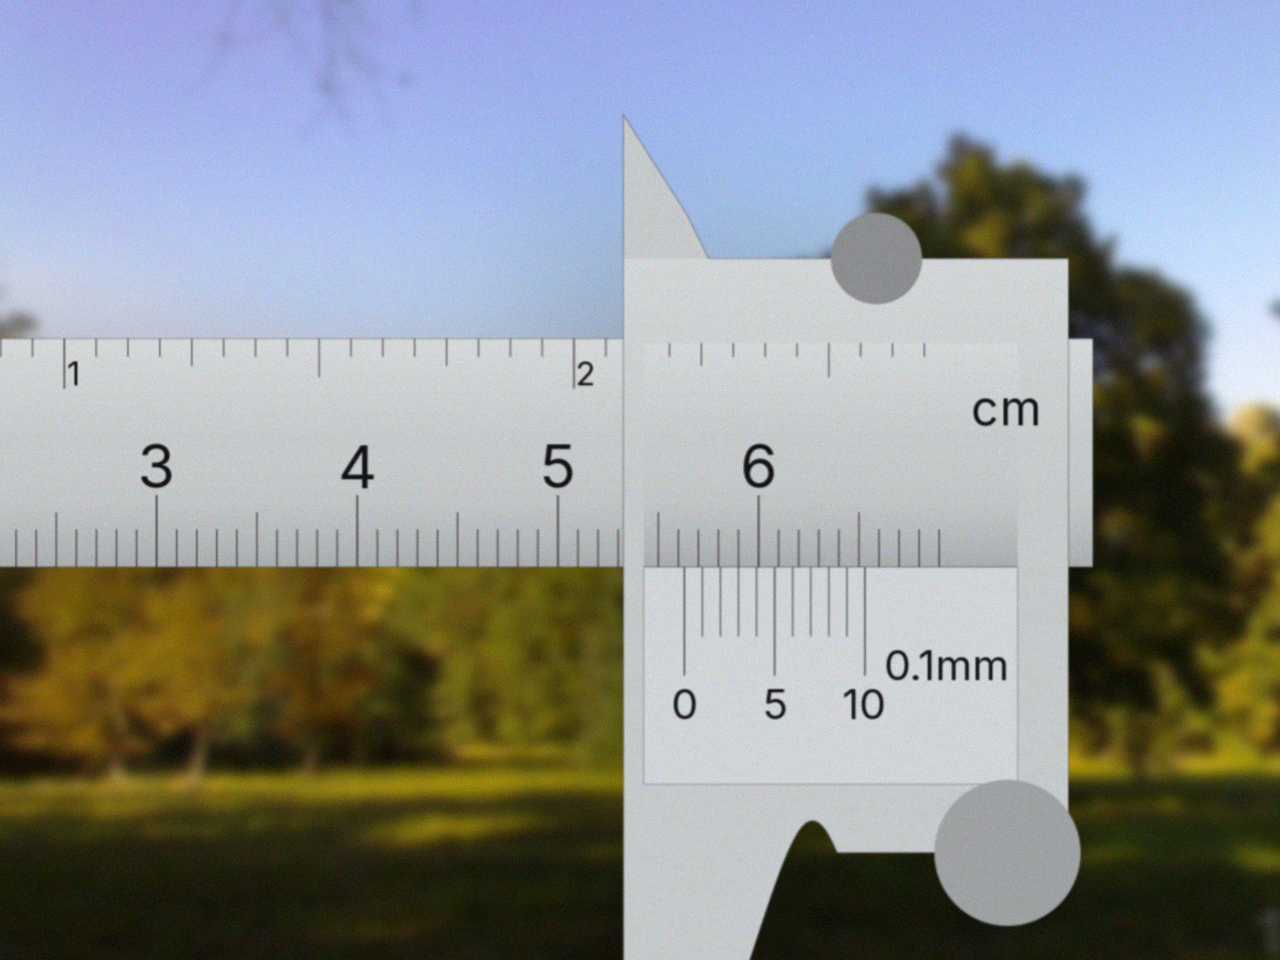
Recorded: value=56.3 unit=mm
